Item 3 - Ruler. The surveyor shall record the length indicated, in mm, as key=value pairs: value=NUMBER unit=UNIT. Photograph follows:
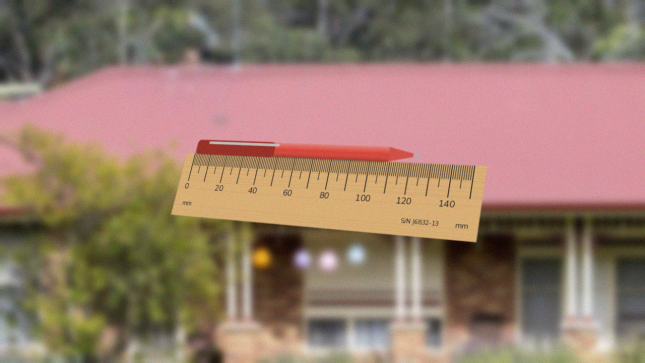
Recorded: value=125 unit=mm
